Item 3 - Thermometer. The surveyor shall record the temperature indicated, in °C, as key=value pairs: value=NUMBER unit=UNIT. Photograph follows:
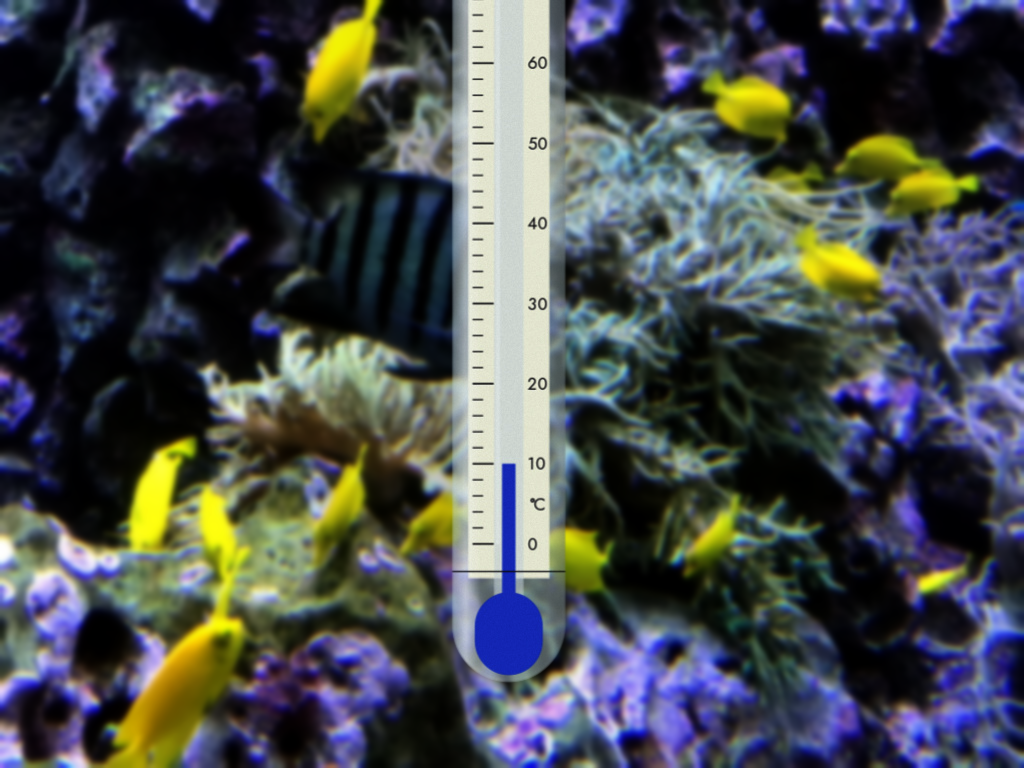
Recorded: value=10 unit=°C
